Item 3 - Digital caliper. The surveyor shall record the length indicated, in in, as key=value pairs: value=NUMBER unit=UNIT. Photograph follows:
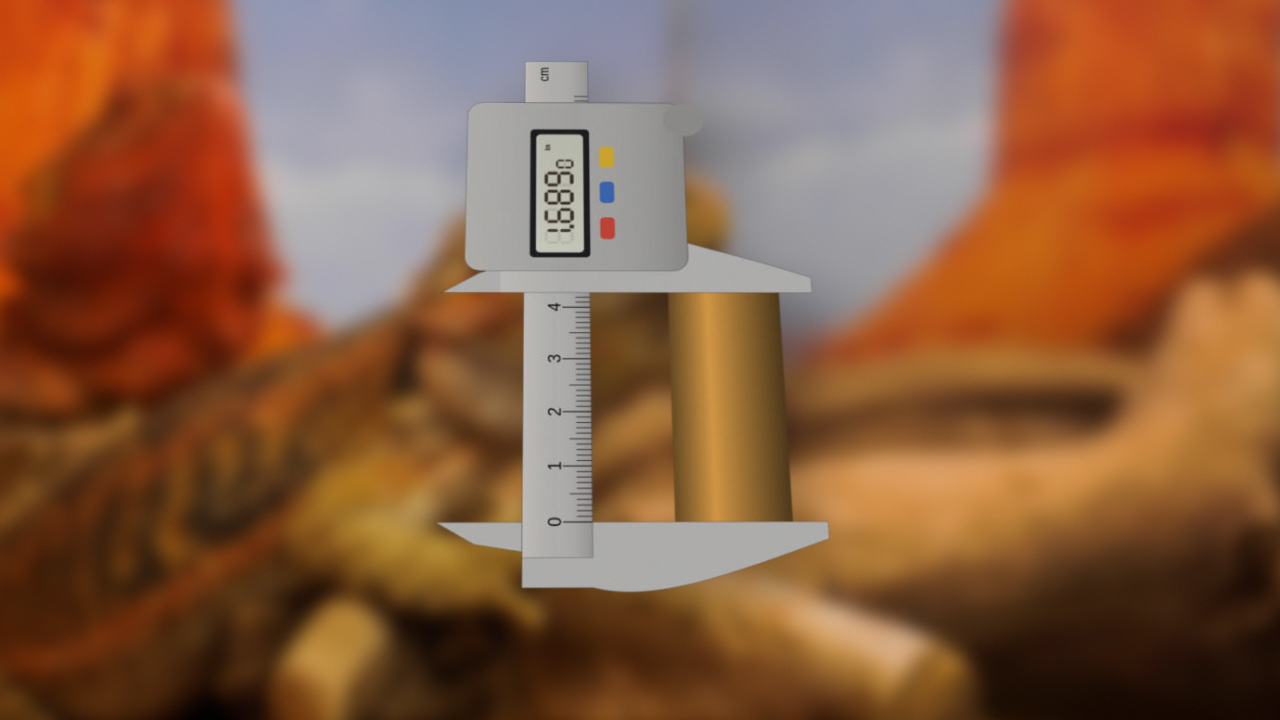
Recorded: value=1.6890 unit=in
